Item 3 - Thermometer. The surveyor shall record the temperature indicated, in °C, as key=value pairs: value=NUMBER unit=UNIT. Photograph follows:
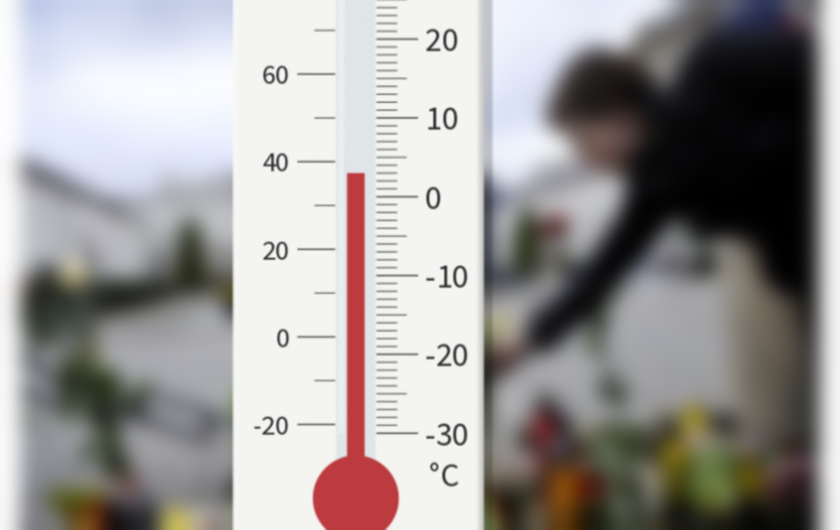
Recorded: value=3 unit=°C
